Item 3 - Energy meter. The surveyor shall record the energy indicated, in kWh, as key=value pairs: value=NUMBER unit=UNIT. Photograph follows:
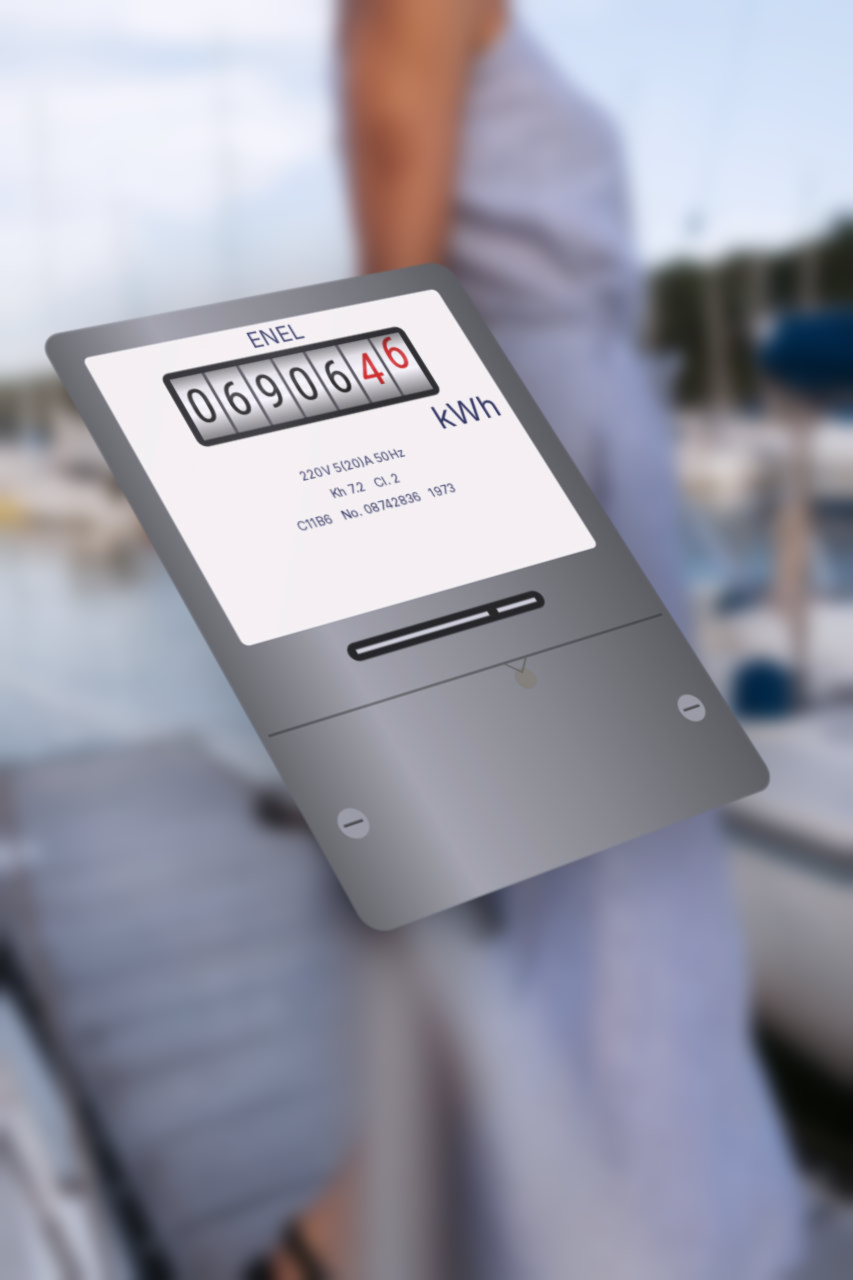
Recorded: value=6906.46 unit=kWh
